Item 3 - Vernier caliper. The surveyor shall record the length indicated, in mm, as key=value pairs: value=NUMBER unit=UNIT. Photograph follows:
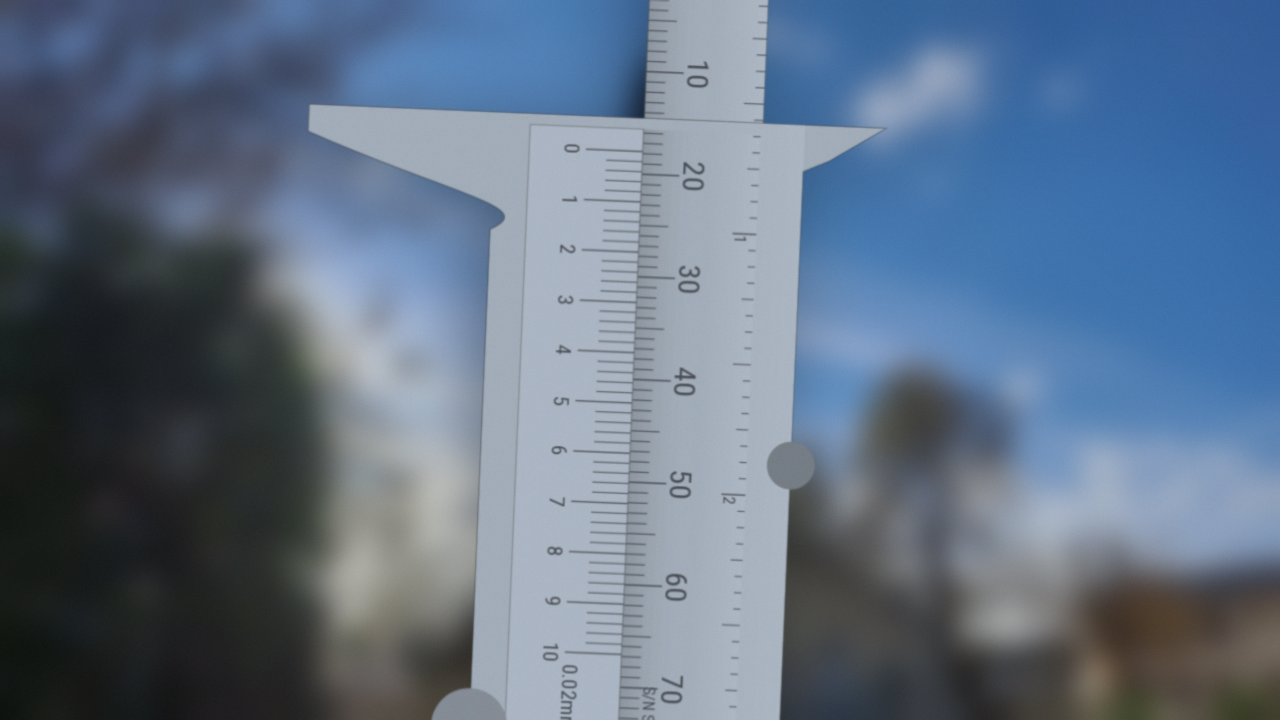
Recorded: value=17.8 unit=mm
